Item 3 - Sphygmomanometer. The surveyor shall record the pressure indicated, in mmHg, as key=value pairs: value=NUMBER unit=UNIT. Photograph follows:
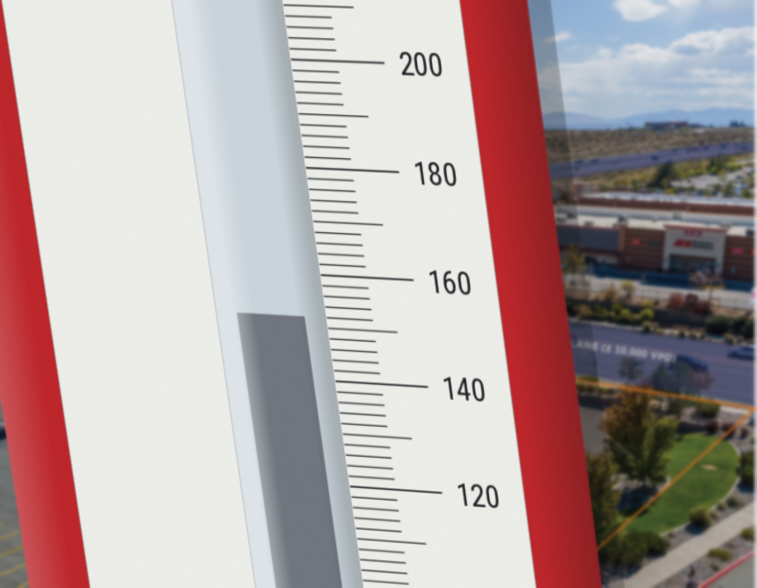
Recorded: value=152 unit=mmHg
